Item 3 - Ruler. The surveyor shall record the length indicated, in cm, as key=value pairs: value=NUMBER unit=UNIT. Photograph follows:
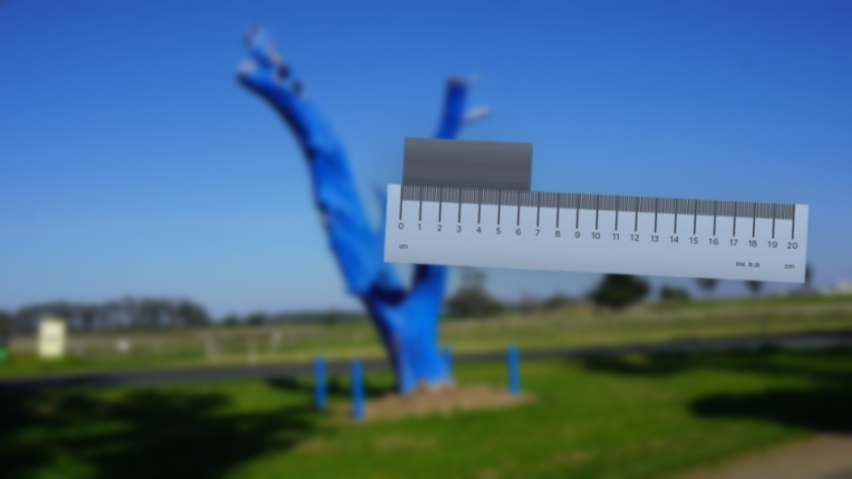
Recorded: value=6.5 unit=cm
